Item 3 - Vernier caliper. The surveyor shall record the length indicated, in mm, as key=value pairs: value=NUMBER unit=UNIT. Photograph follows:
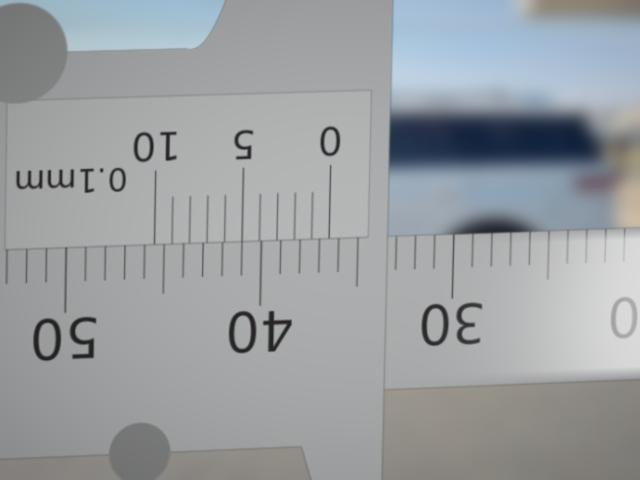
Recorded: value=36.5 unit=mm
